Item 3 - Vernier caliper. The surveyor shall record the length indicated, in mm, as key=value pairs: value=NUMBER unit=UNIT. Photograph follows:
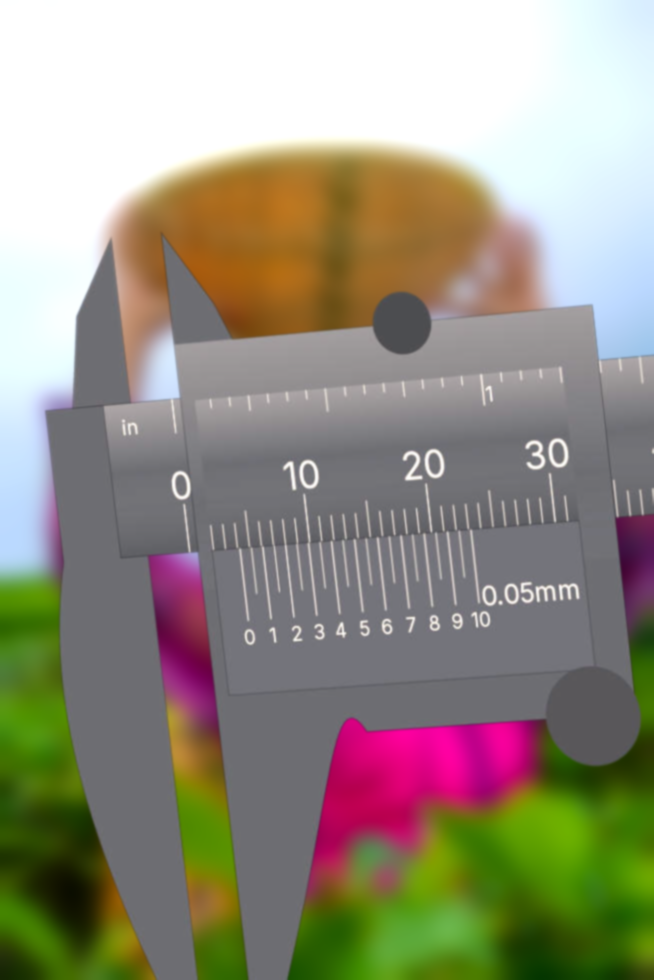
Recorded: value=4.2 unit=mm
